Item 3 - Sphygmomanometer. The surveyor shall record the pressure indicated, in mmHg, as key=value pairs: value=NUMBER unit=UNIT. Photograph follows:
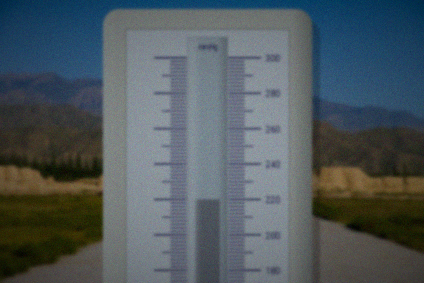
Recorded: value=220 unit=mmHg
